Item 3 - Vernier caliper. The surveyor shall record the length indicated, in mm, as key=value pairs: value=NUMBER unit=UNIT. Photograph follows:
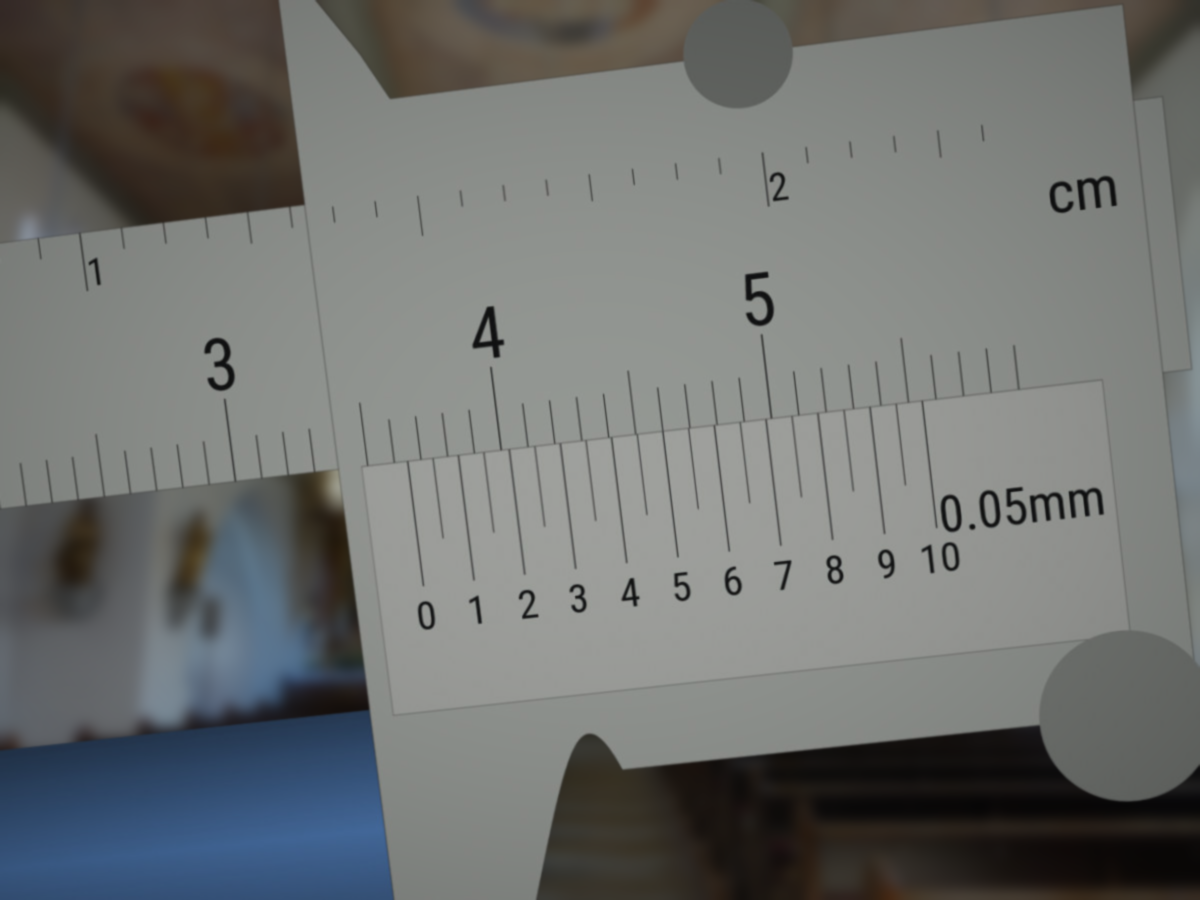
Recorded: value=36.5 unit=mm
